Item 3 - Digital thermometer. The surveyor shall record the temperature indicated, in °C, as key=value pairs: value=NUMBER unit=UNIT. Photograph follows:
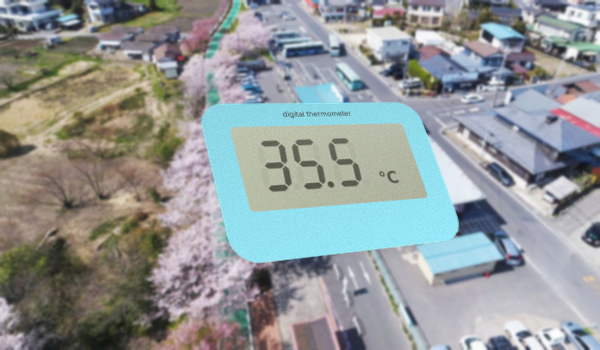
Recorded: value=35.5 unit=°C
